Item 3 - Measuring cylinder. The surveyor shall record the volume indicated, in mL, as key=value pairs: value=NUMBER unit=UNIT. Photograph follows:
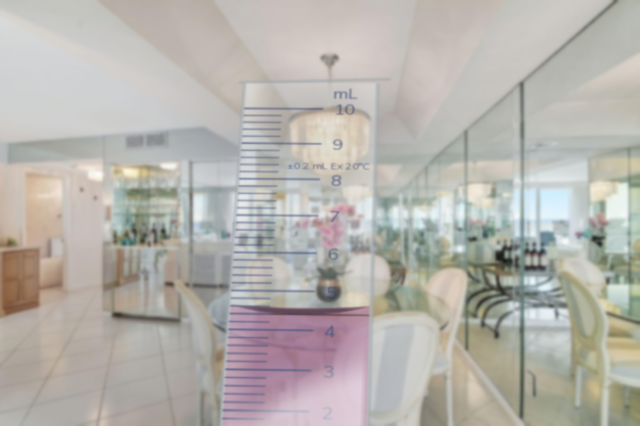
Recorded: value=4.4 unit=mL
